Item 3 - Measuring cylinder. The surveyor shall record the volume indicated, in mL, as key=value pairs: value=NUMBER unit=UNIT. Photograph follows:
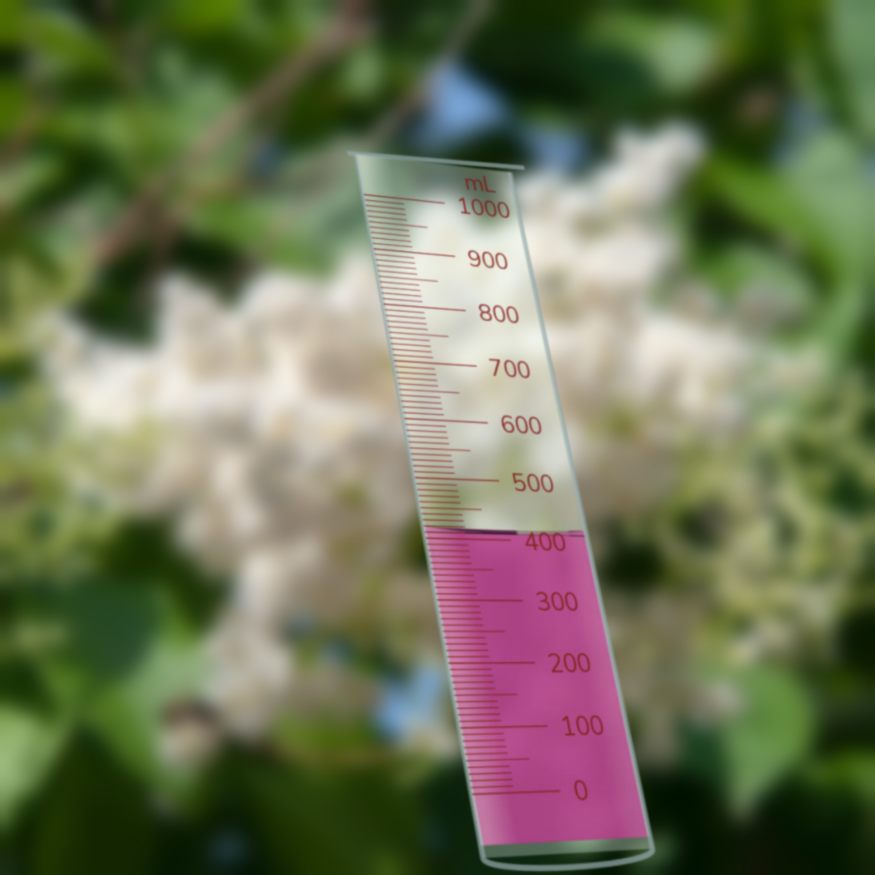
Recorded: value=410 unit=mL
